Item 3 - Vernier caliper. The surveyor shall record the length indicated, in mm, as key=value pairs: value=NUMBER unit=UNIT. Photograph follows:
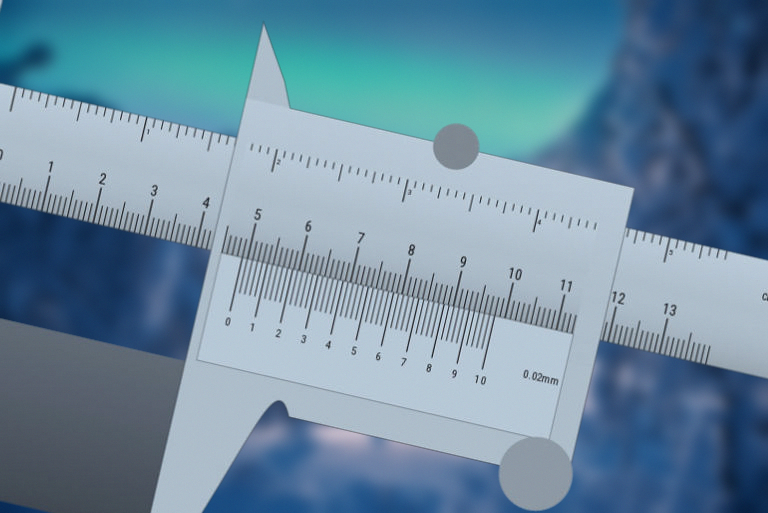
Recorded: value=49.0 unit=mm
